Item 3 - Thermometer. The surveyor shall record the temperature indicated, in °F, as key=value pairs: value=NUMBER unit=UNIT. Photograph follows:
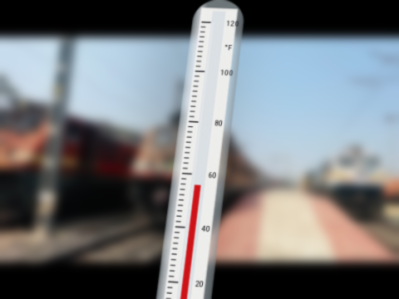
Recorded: value=56 unit=°F
